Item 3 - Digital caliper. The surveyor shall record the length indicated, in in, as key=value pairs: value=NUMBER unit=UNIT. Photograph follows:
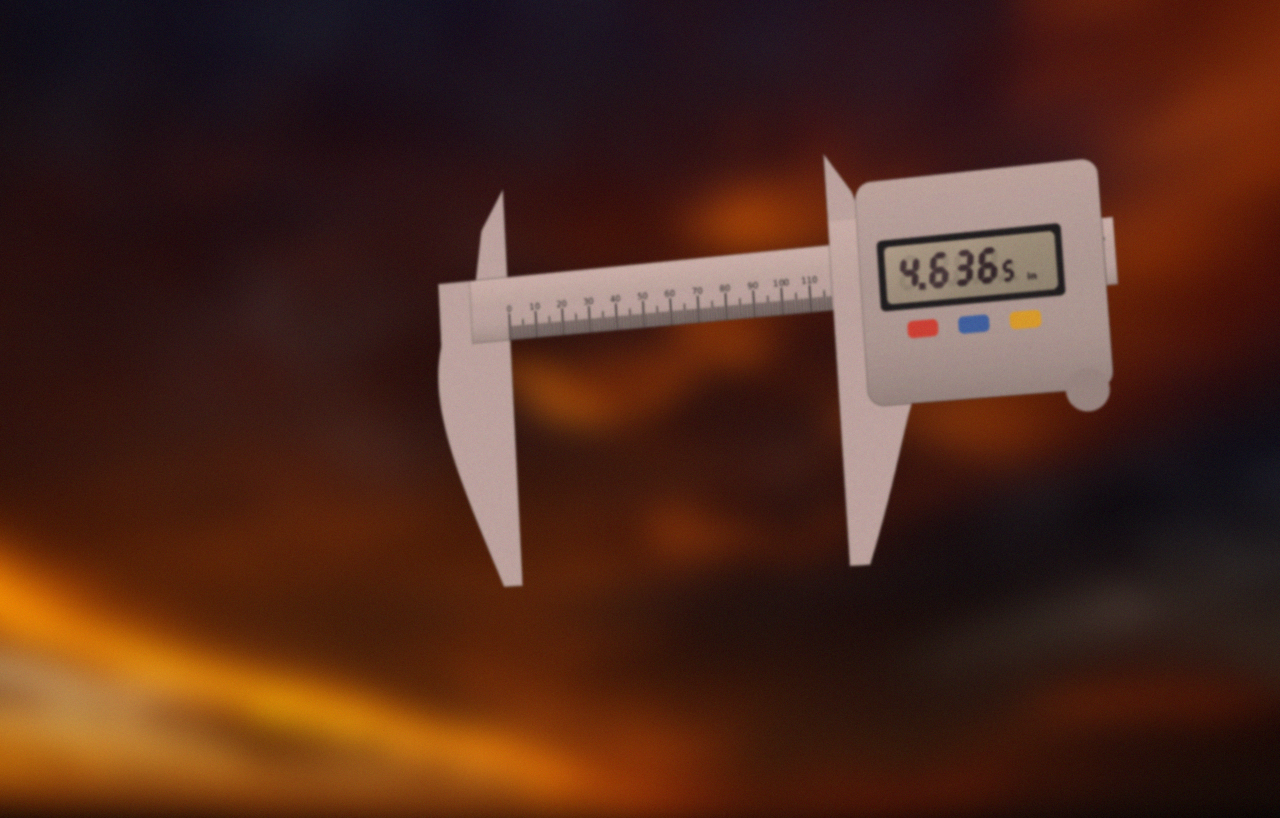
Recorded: value=4.6365 unit=in
